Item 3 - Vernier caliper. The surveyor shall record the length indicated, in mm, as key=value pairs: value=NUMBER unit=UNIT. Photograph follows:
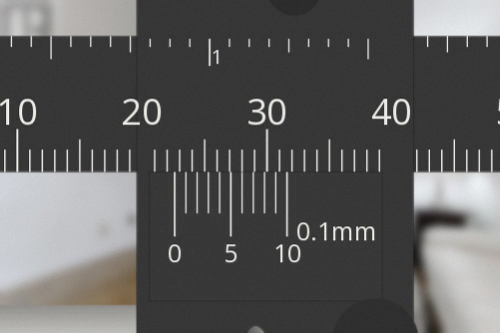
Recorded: value=22.6 unit=mm
